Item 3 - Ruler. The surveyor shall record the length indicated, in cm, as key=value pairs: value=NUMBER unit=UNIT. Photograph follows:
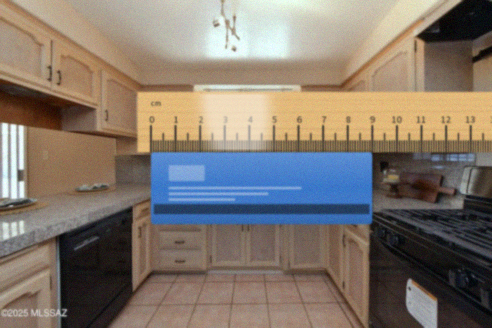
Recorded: value=9 unit=cm
